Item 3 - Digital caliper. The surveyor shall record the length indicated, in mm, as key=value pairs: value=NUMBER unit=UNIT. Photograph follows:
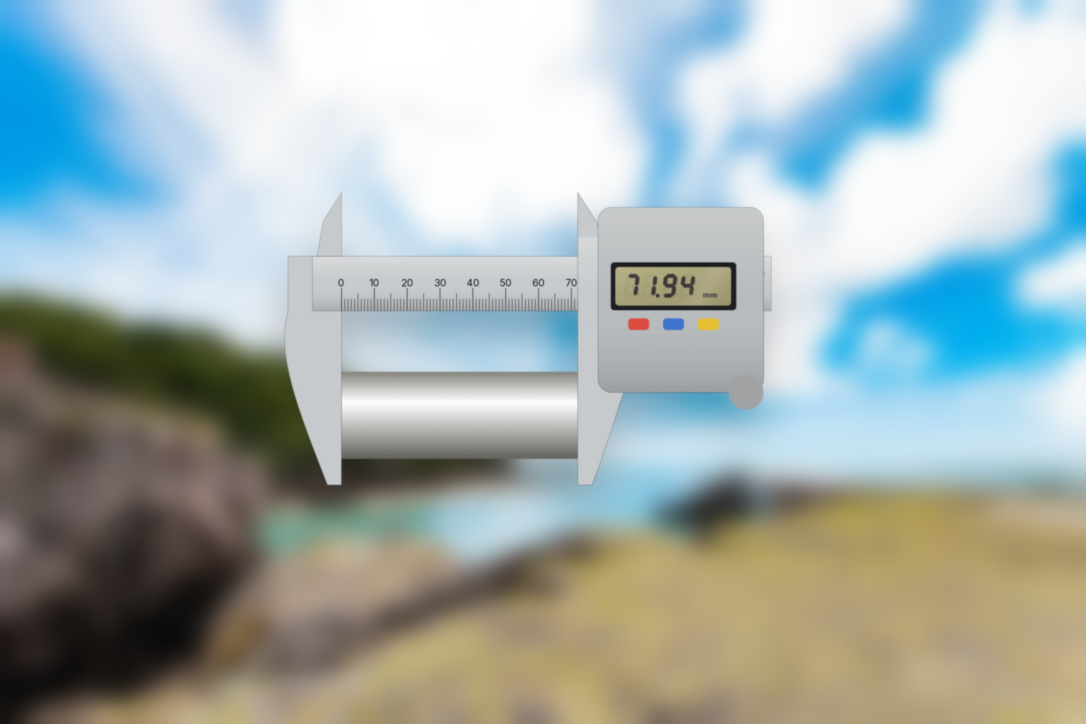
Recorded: value=71.94 unit=mm
